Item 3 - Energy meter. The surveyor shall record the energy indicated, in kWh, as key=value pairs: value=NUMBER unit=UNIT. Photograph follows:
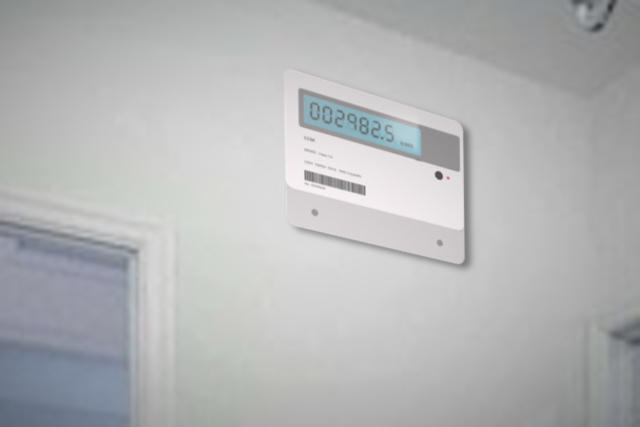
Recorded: value=2982.5 unit=kWh
